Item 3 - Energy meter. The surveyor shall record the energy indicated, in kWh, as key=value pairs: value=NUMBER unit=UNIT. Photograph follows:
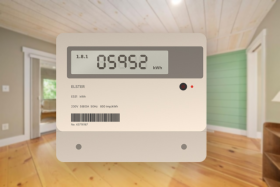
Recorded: value=5952 unit=kWh
